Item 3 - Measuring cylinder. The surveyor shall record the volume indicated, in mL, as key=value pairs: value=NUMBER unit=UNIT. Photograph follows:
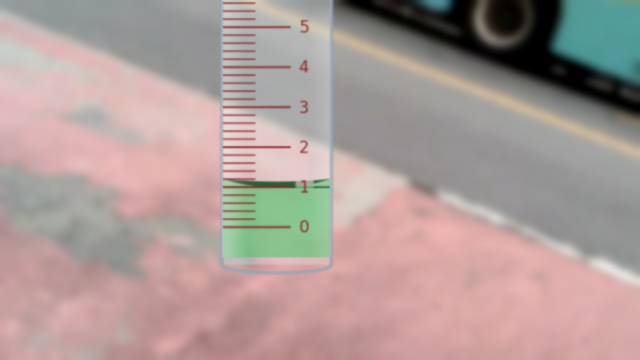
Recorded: value=1 unit=mL
